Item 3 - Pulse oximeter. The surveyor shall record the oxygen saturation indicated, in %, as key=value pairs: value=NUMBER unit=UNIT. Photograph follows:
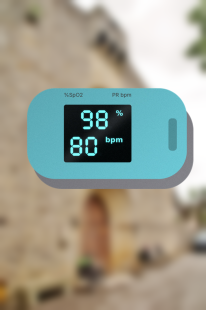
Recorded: value=98 unit=%
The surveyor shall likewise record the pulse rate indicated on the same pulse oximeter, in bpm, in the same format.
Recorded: value=80 unit=bpm
